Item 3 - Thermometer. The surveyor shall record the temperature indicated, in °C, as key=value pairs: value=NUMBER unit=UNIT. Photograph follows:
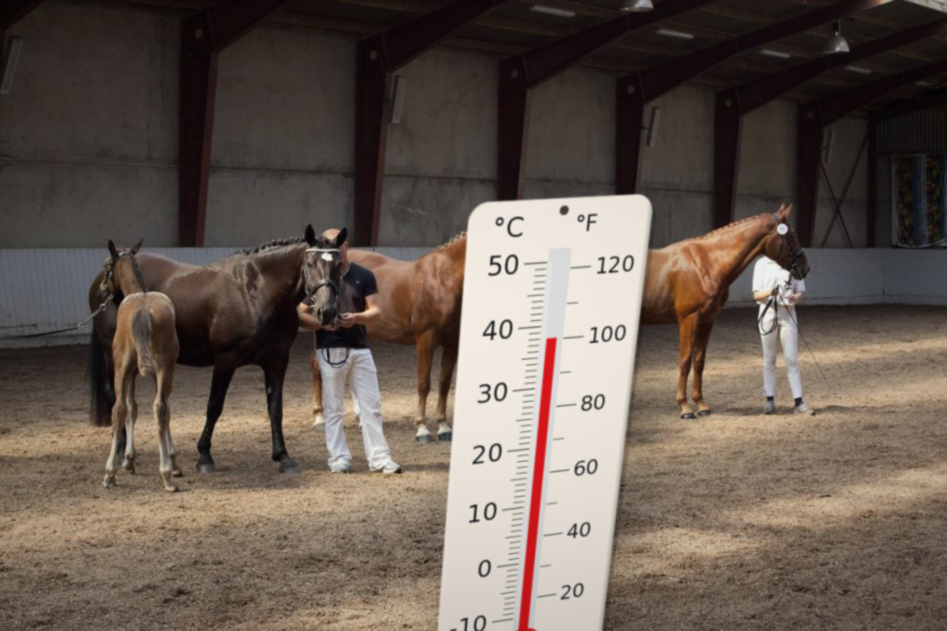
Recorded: value=38 unit=°C
